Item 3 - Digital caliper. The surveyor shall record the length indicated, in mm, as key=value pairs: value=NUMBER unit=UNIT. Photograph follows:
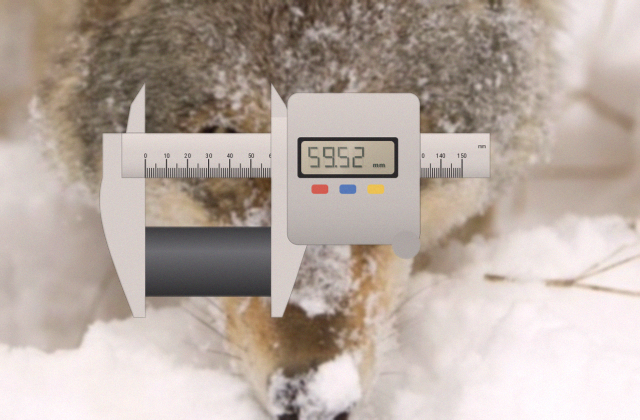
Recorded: value=59.52 unit=mm
